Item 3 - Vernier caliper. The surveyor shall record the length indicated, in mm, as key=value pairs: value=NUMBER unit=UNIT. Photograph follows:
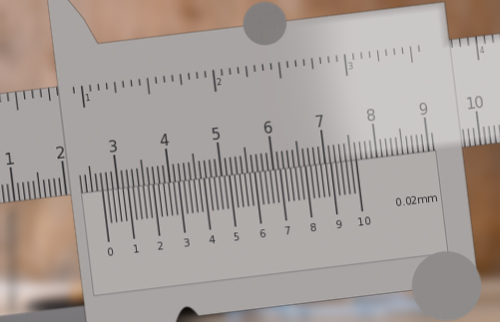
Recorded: value=27.0 unit=mm
